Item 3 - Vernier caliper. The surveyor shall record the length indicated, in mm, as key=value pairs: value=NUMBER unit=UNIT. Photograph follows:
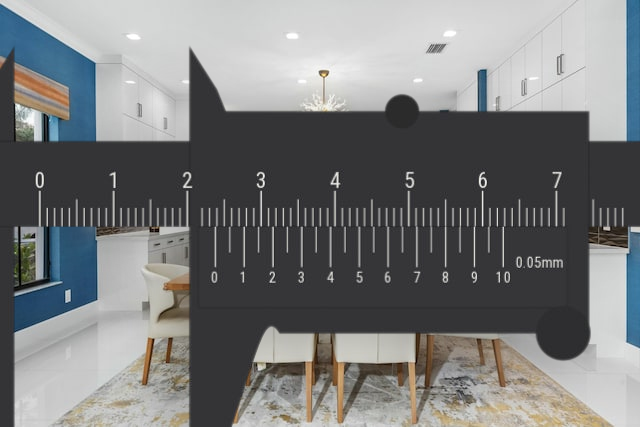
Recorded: value=23.8 unit=mm
